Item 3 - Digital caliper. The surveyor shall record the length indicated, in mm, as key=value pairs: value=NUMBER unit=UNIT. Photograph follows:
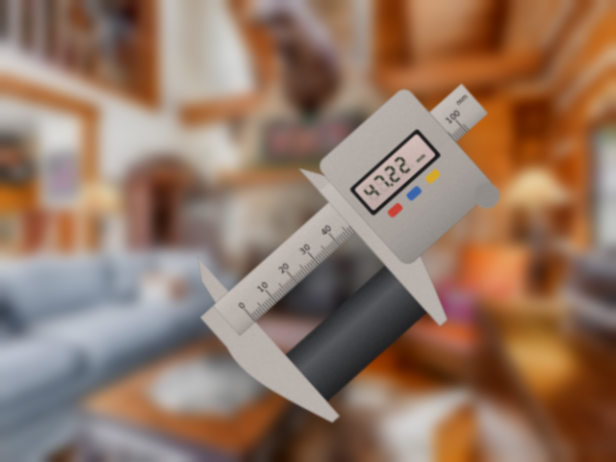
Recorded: value=47.22 unit=mm
